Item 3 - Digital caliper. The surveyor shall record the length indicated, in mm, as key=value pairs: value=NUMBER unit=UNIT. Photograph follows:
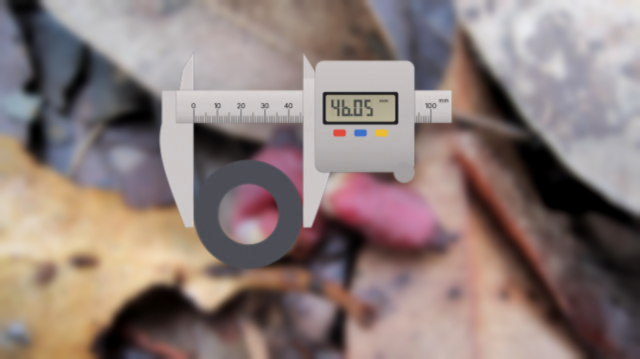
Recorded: value=46.05 unit=mm
